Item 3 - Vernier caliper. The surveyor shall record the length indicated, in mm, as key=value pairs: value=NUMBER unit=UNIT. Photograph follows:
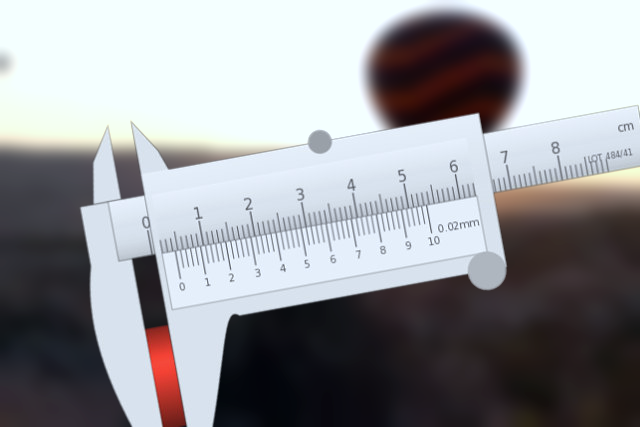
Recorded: value=4.5 unit=mm
